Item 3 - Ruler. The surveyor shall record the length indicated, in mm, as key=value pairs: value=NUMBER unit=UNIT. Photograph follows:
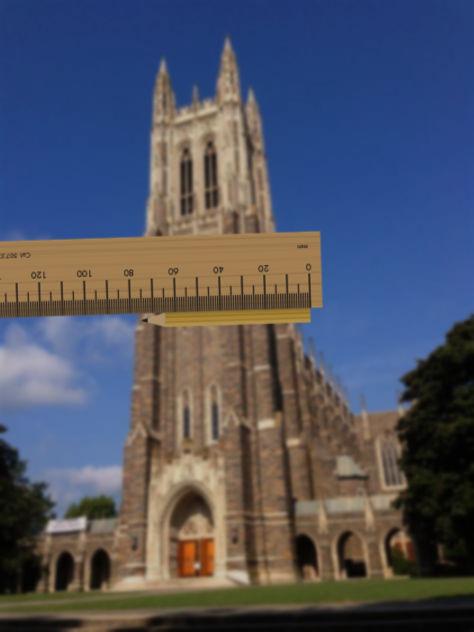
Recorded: value=75 unit=mm
